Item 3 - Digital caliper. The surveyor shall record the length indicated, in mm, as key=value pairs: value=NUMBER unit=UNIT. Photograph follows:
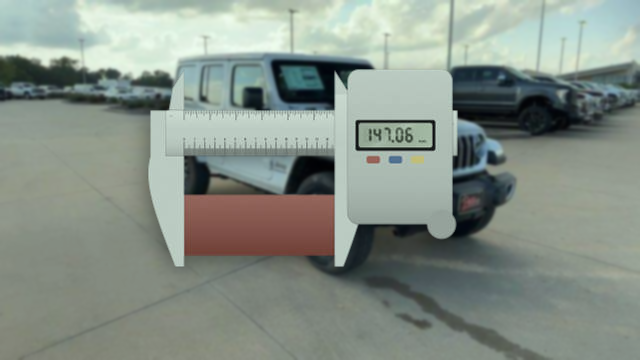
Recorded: value=147.06 unit=mm
